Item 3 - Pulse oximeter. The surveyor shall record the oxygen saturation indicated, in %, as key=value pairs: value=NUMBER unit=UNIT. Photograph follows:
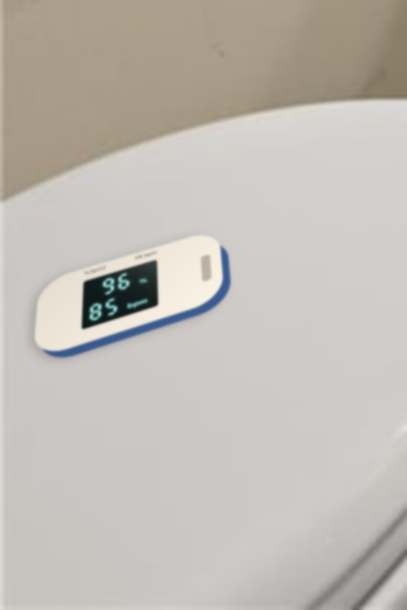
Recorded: value=96 unit=%
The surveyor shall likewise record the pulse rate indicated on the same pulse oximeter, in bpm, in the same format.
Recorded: value=85 unit=bpm
